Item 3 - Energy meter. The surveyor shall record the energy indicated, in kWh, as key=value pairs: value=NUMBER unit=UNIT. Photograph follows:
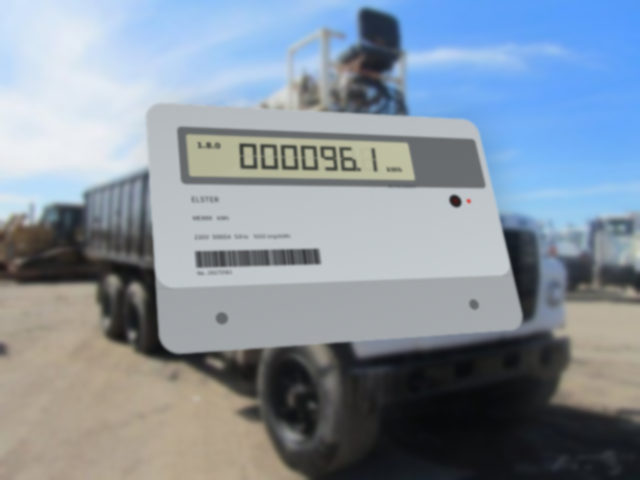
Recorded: value=96.1 unit=kWh
